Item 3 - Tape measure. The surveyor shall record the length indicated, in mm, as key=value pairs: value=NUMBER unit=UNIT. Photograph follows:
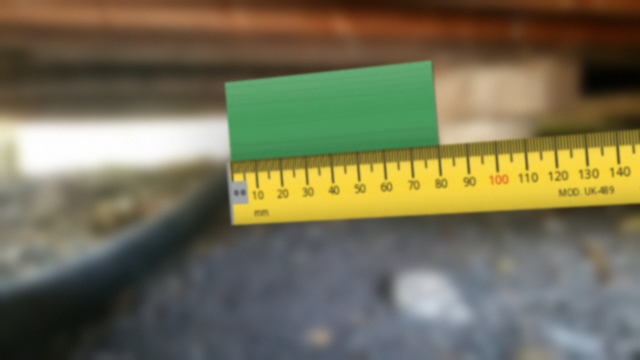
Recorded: value=80 unit=mm
